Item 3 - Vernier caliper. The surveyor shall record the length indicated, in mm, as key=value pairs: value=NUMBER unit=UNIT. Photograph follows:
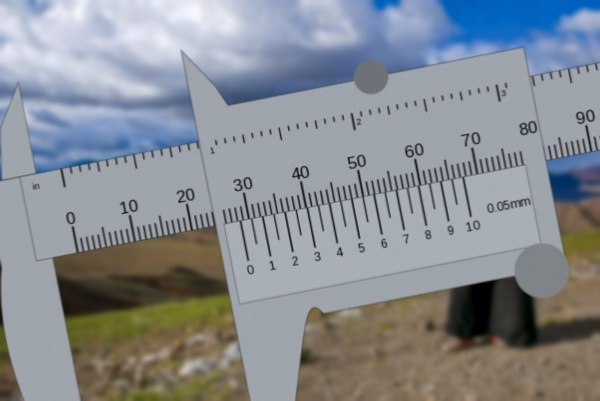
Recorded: value=28.5 unit=mm
